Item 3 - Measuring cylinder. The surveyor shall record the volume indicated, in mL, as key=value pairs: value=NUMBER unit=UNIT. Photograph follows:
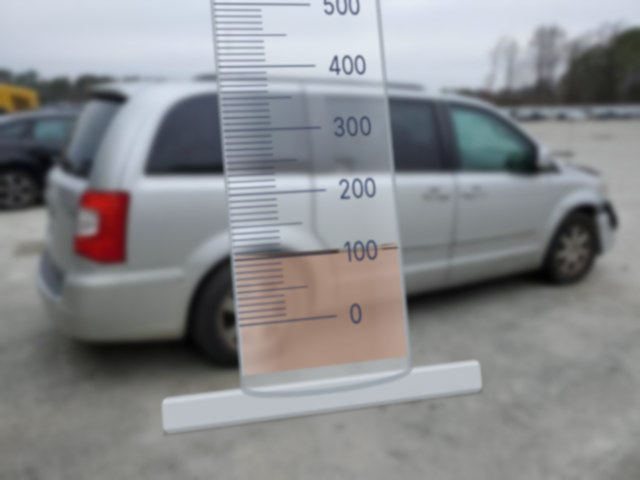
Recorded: value=100 unit=mL
